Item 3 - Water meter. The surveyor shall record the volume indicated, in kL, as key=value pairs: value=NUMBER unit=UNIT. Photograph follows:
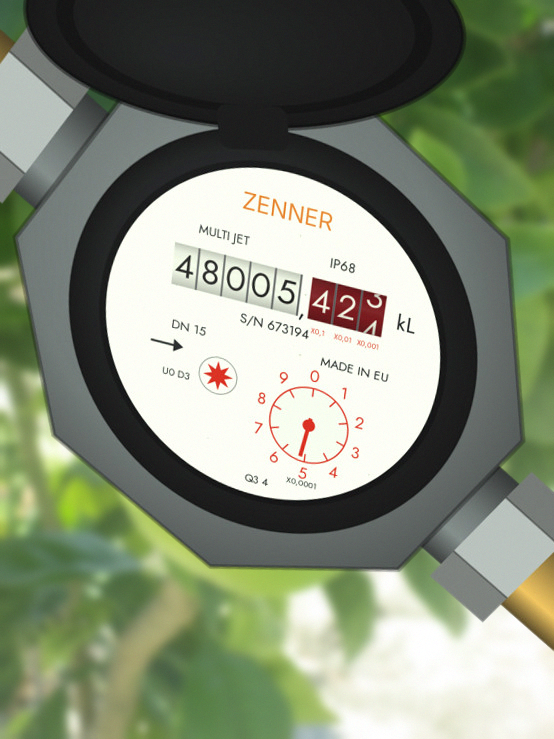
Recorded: value=48005.4235 unit=kL
